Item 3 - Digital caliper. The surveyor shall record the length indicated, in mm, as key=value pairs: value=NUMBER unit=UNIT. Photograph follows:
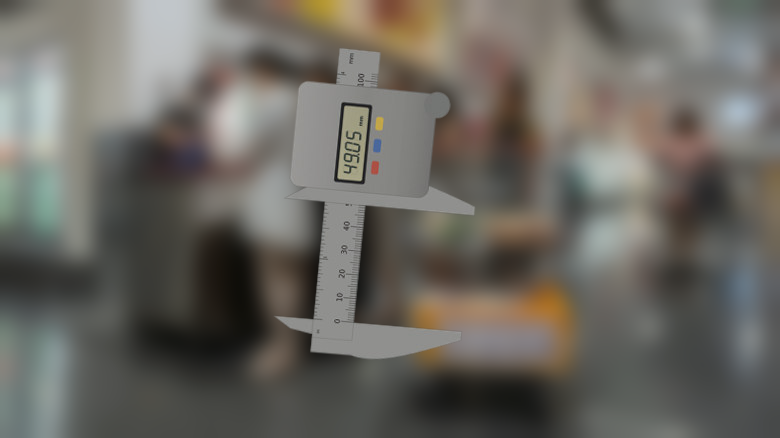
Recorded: value=49.05 unit=mm
